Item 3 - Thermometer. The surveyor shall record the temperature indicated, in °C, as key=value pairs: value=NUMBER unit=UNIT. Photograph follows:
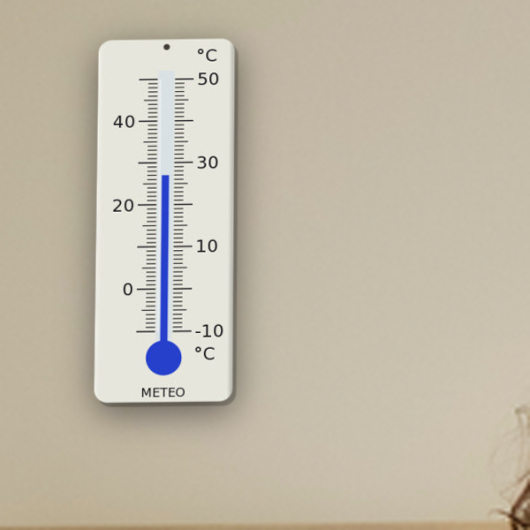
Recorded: value=27 unit=°C
